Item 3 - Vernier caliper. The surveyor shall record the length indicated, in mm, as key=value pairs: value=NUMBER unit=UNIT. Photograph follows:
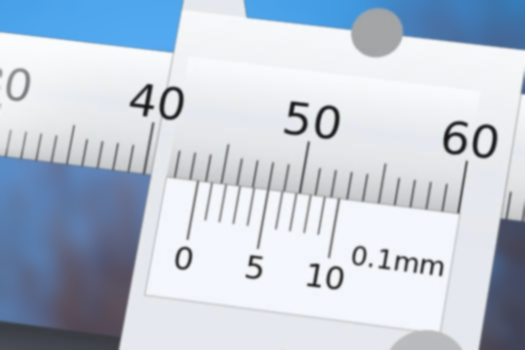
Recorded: value=43.5 unit=mm
